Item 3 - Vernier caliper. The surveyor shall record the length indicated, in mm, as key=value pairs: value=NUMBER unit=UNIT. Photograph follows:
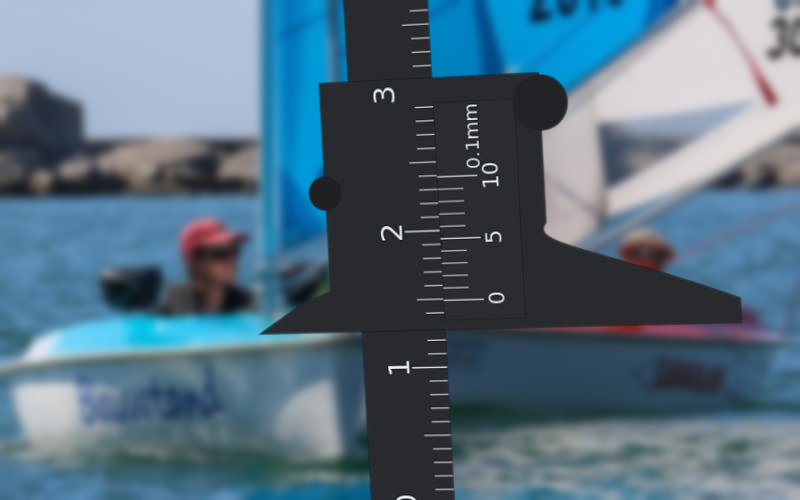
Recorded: value=14.9 unit=mm
